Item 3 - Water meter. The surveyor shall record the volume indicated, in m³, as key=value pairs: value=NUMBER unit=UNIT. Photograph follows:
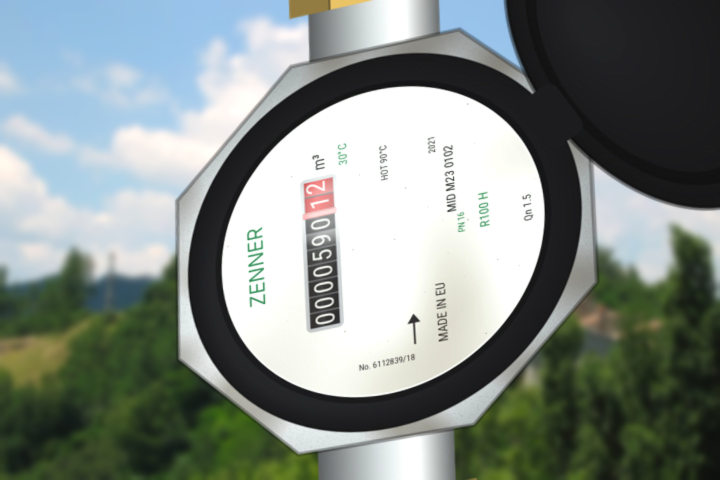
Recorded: value=590.12 unit=m³
